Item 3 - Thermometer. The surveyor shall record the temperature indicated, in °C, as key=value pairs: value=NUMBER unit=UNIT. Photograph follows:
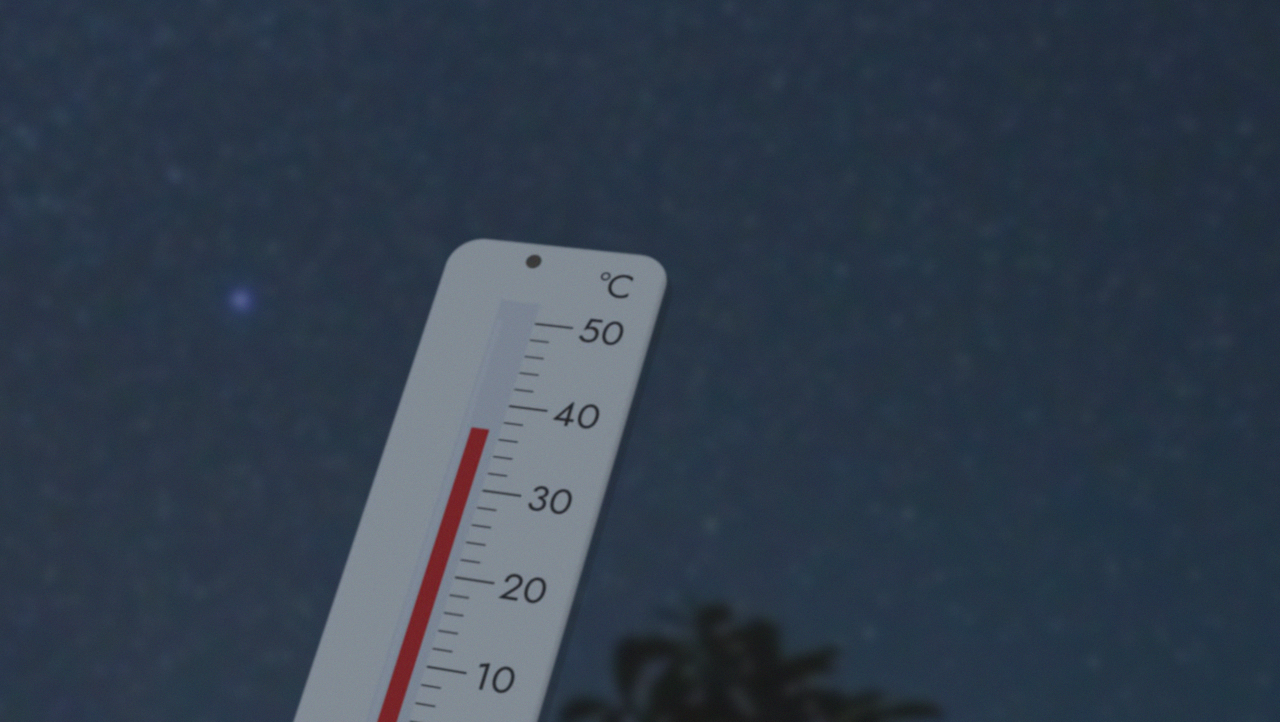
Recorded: value=37 unit=°C
